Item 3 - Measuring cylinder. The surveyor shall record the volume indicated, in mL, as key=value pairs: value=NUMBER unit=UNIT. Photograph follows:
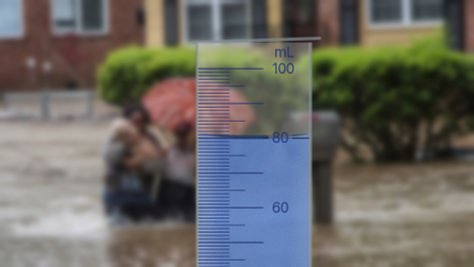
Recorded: value=80 unit=mL
